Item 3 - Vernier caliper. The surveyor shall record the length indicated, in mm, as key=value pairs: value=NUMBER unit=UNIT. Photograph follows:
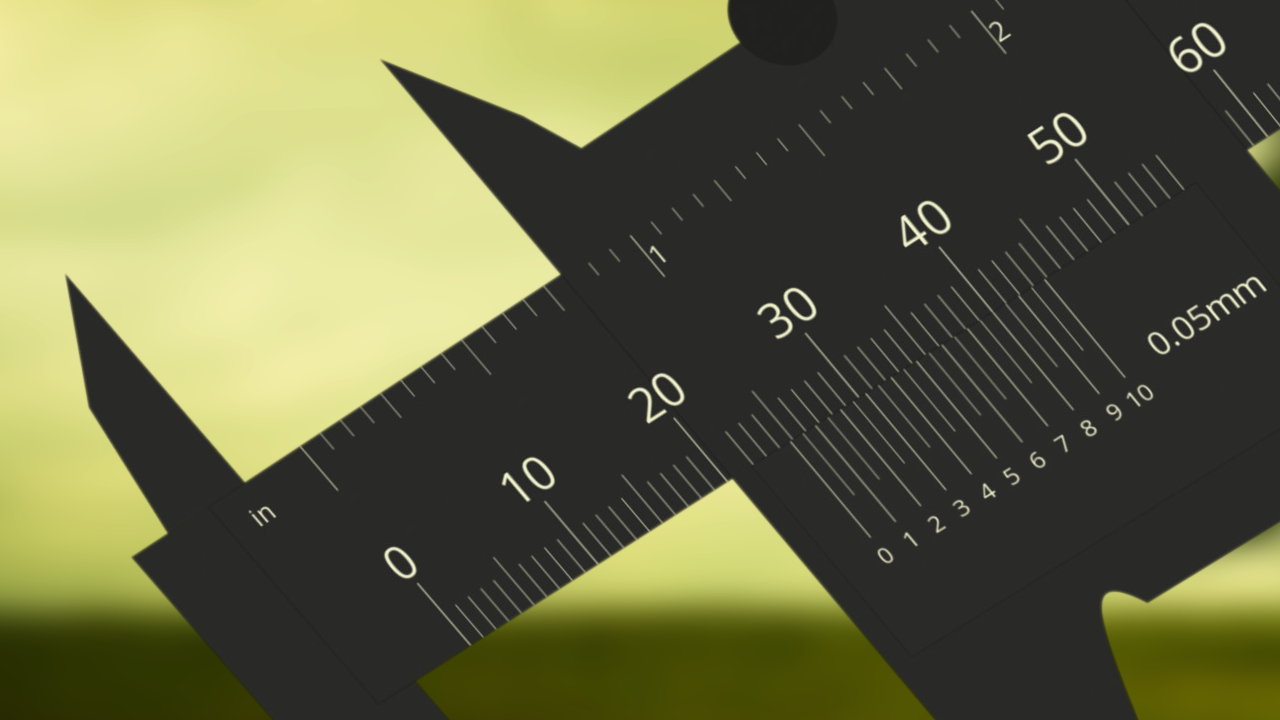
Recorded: value=24.8 unit=mm
